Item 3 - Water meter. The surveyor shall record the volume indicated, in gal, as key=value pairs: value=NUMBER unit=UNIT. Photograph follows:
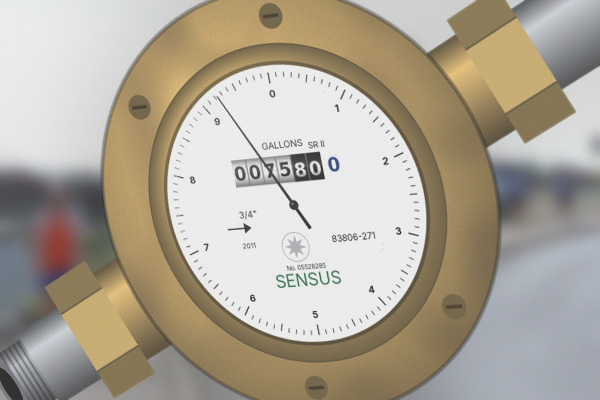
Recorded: value=75799.2 unit=gal
